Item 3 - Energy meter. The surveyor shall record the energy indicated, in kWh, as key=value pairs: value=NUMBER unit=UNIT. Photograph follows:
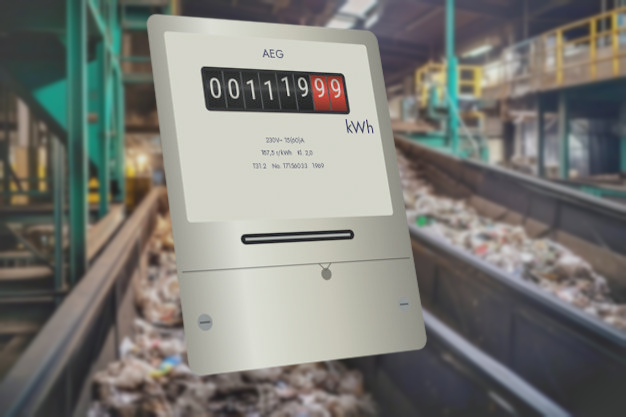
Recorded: value=1119.99 unit=kWh
